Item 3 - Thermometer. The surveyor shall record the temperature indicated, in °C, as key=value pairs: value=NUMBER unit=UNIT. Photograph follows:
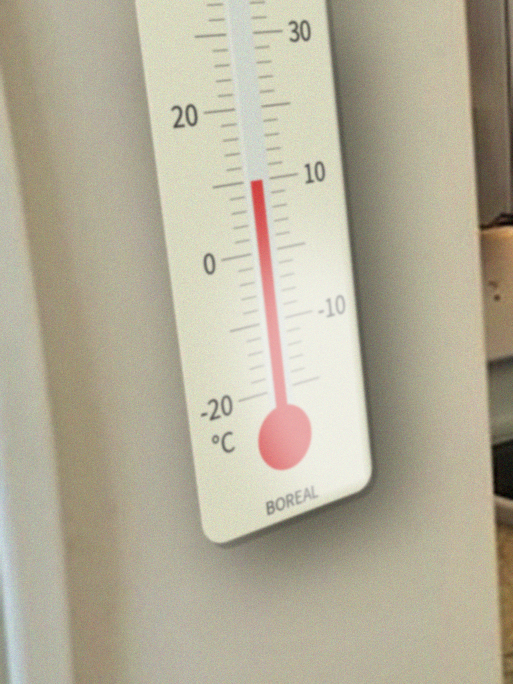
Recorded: value=10 unit=°C
